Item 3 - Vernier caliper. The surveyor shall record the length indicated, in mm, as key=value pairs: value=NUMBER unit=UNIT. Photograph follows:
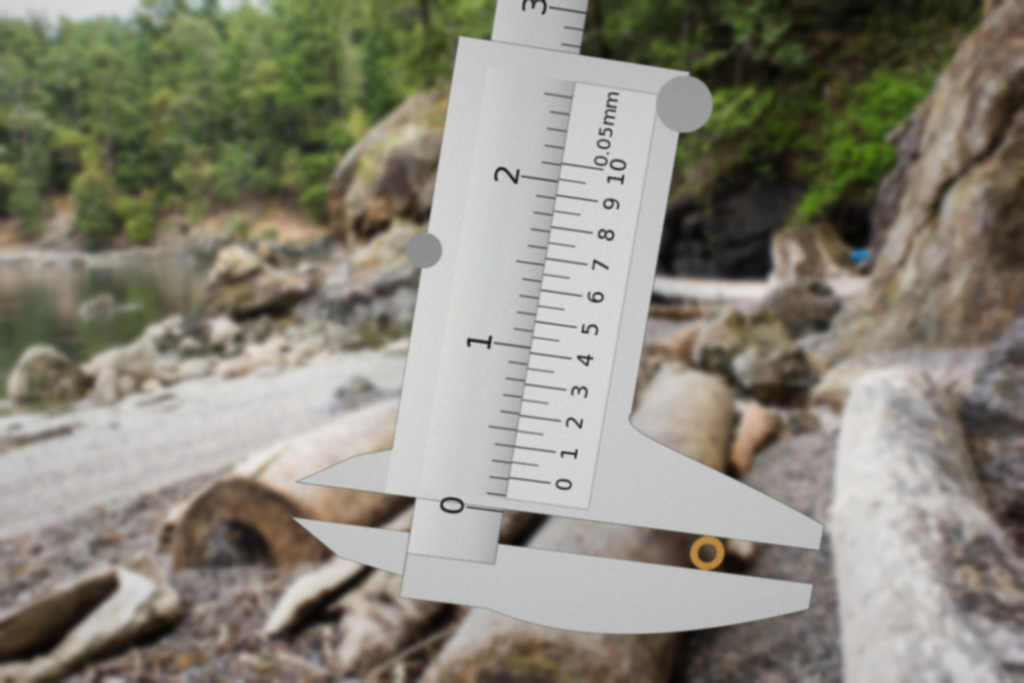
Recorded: value=2.1 unit=mm
